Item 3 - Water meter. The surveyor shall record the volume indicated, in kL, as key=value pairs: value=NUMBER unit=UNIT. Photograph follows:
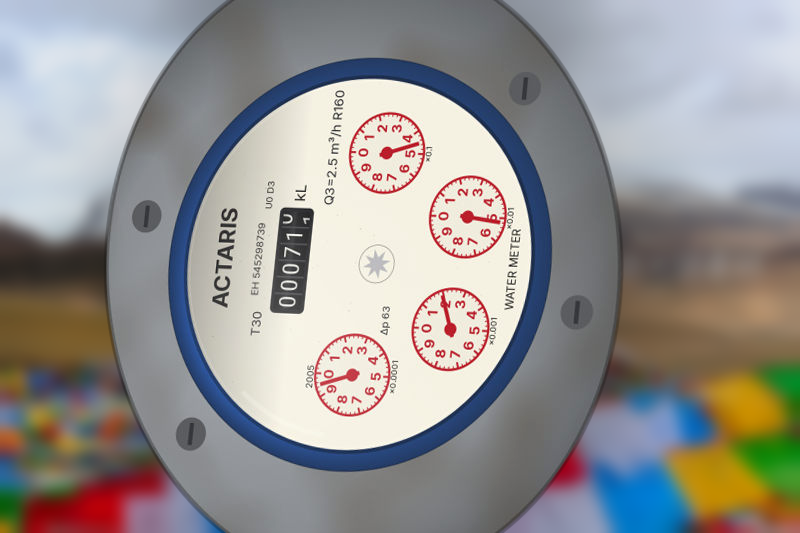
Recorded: value=710.4519 unit=kL
